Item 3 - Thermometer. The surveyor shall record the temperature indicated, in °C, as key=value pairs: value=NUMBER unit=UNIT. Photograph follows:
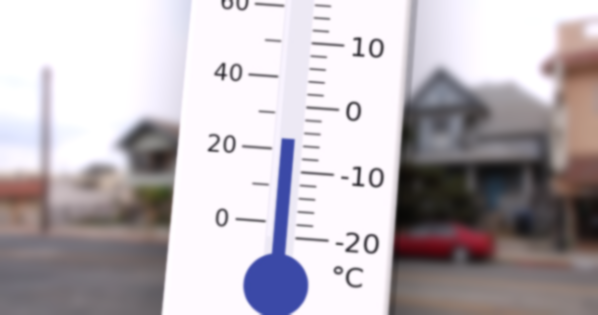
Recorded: value=-5 unit=°C
